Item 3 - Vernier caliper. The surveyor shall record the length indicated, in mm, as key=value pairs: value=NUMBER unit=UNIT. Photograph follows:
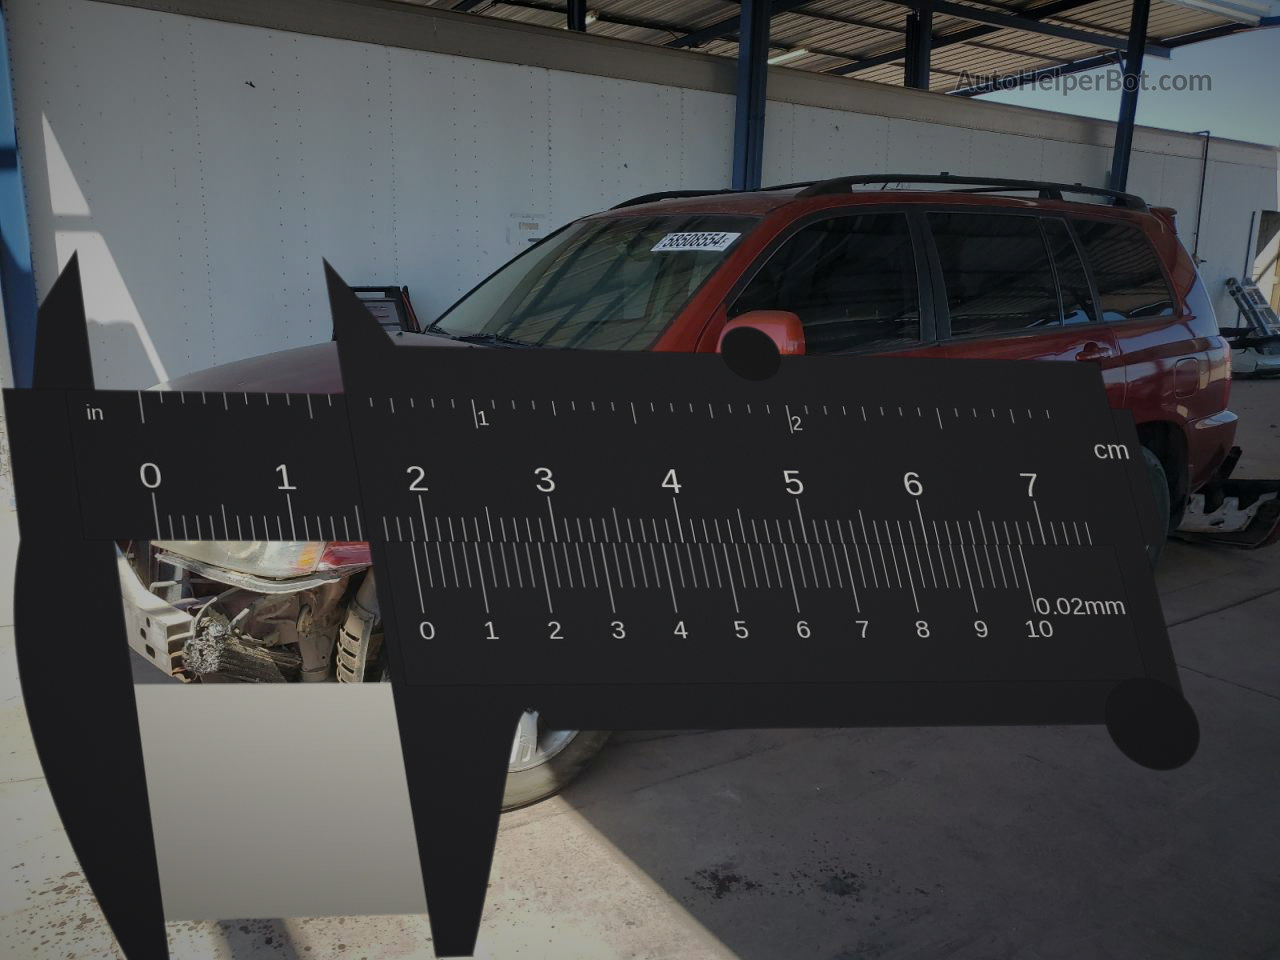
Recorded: value=18.8 unit=mm
